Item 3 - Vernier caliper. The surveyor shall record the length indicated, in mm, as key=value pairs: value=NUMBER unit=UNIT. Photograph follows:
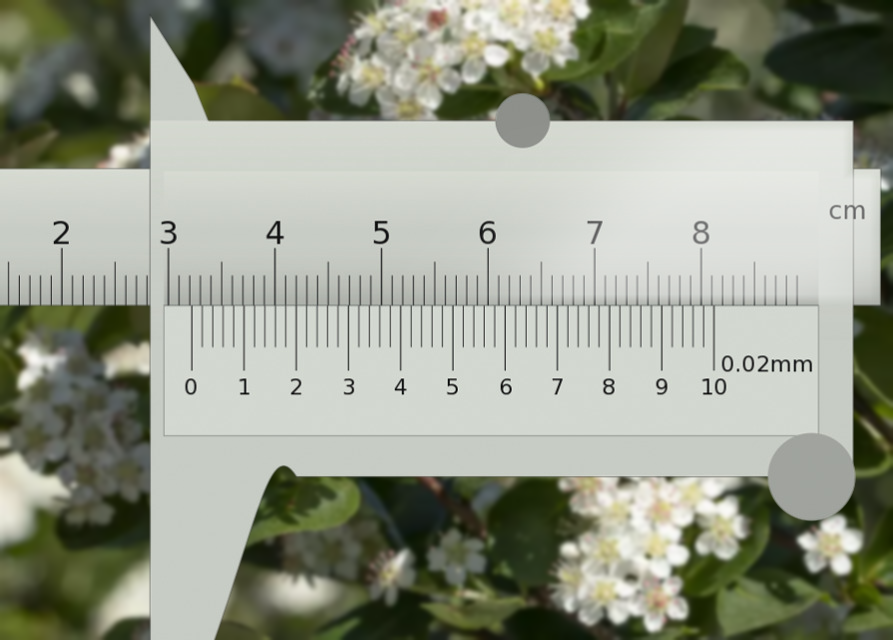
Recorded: value=32.2 unit=mm
